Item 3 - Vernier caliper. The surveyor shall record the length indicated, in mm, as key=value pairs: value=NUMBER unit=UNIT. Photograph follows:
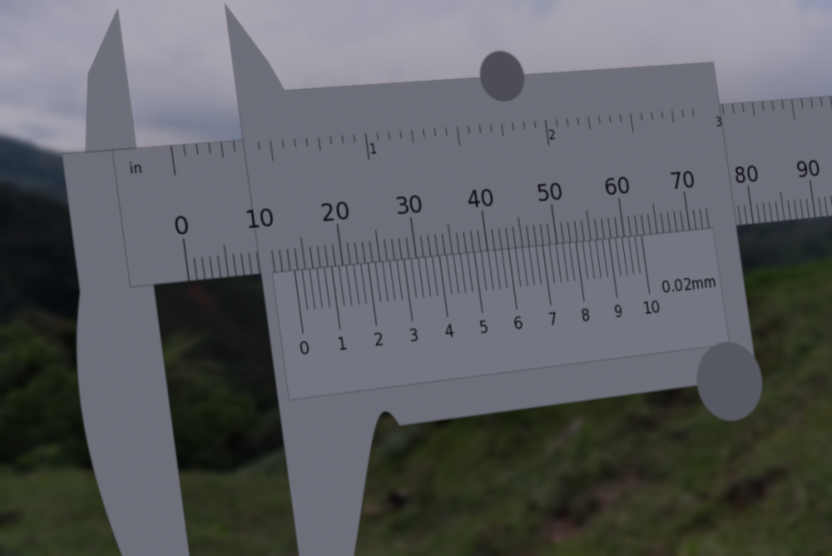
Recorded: value=13.6 unit=mm
